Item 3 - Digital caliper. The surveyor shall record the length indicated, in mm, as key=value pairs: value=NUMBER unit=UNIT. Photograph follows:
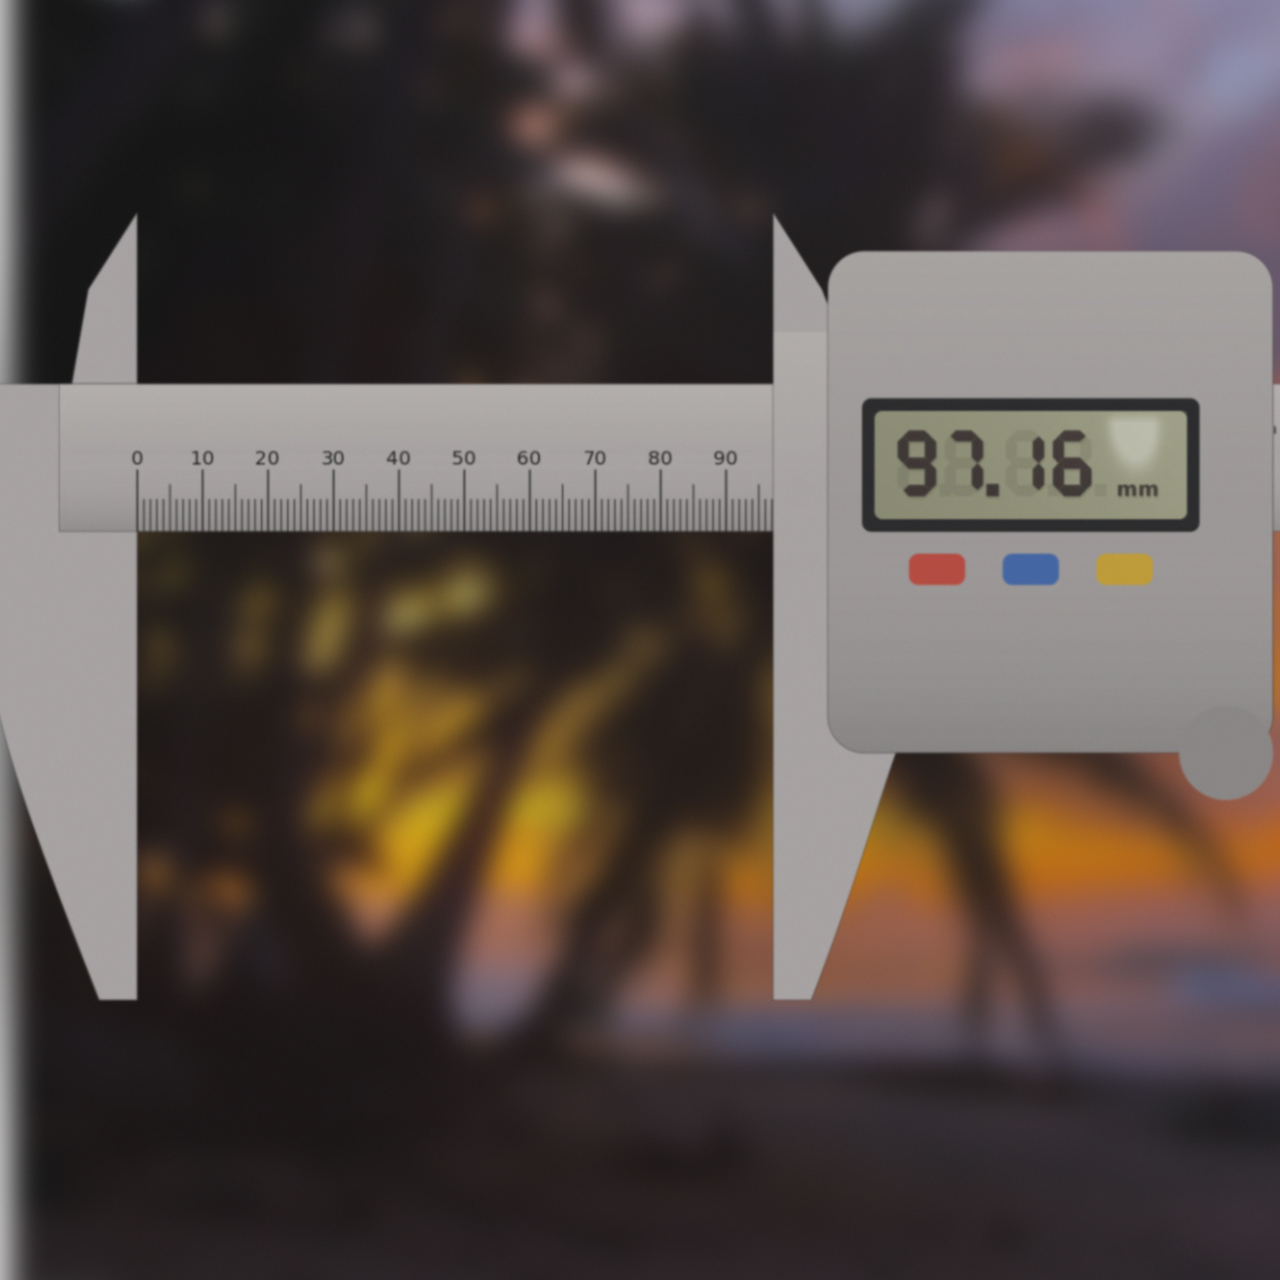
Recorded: value=97.16 unit=mm
